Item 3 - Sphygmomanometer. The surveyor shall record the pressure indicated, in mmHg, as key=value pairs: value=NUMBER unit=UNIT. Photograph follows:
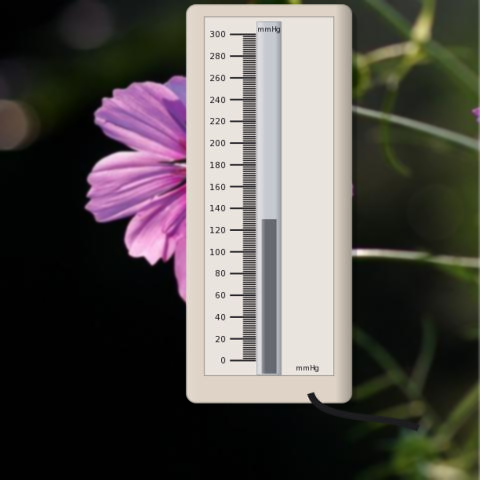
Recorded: value=130 unit=mmHg
